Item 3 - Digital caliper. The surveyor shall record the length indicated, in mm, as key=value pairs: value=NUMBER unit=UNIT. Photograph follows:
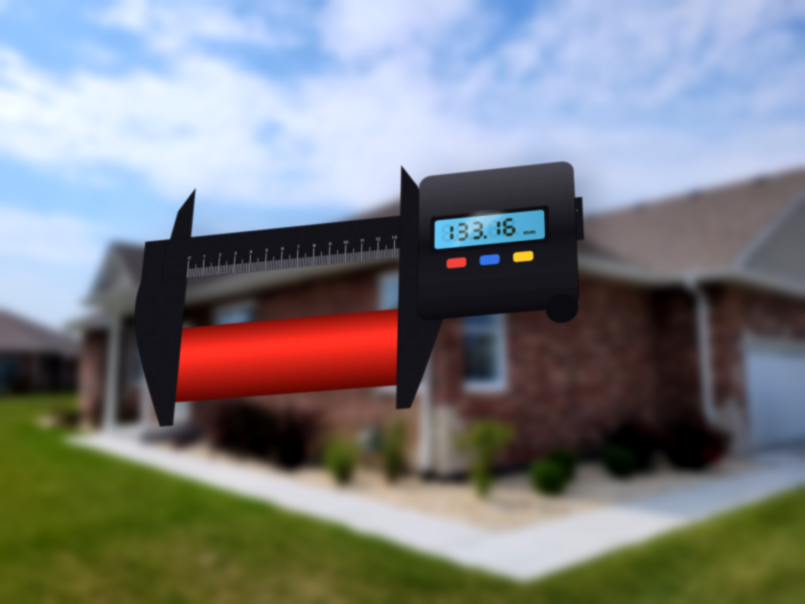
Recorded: value=133.16 unit=mm
